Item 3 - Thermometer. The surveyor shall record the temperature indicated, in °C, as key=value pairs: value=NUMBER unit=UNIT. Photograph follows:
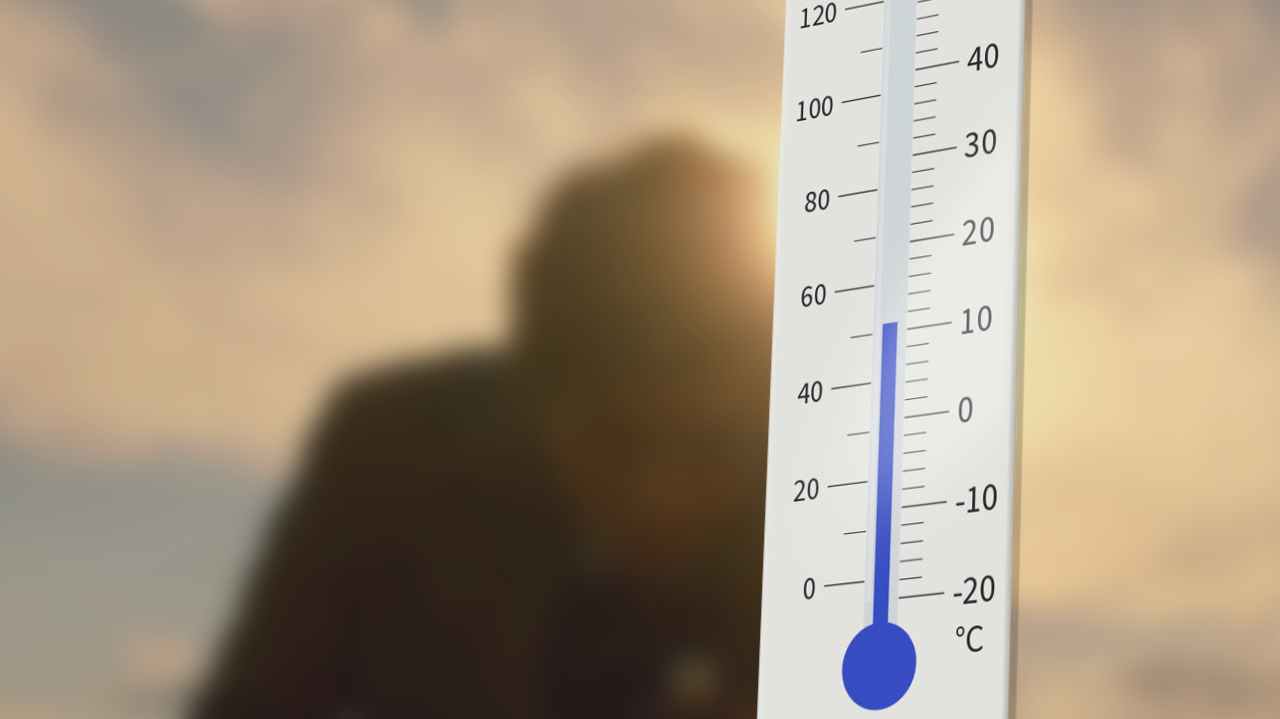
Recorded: value=11 unit=°C
